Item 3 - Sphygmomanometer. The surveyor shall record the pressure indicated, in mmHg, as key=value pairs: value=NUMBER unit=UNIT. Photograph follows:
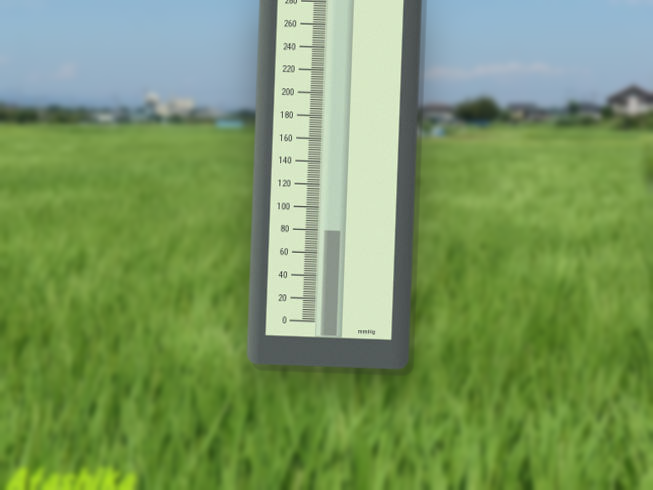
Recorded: value=80 unit=mmHg
